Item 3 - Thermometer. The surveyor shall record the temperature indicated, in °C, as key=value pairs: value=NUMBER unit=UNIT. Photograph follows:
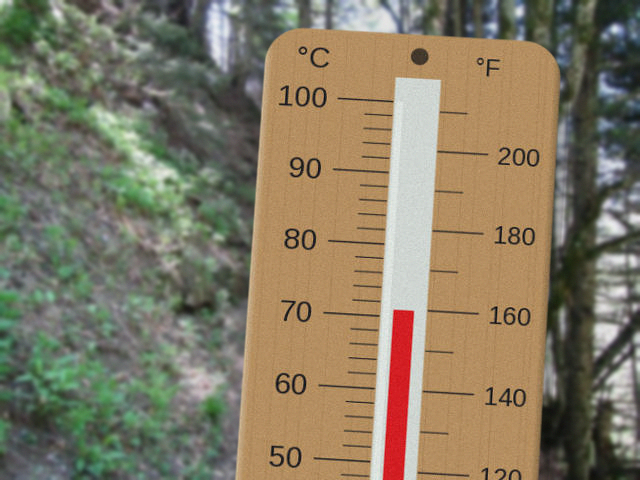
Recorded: value=71 unit=°C
